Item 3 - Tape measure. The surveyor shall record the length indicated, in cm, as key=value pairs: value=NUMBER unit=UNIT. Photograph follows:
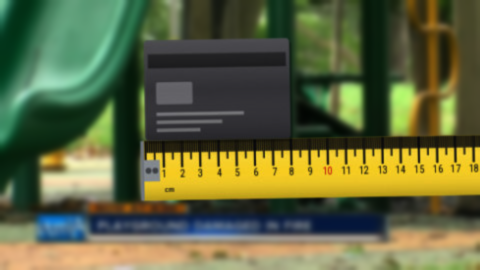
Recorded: value=8 unit=cm
